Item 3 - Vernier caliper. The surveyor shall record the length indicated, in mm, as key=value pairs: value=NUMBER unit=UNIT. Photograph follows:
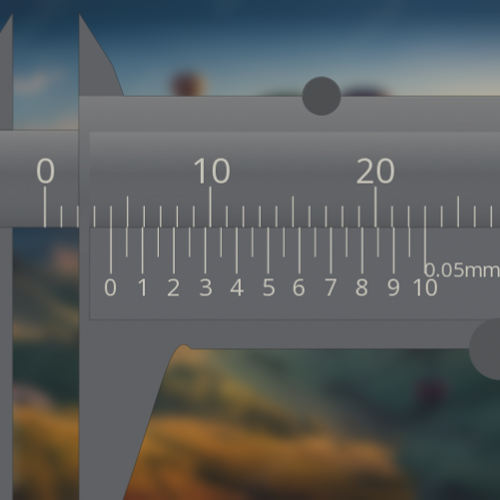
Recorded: value=4.0 unit=mm
